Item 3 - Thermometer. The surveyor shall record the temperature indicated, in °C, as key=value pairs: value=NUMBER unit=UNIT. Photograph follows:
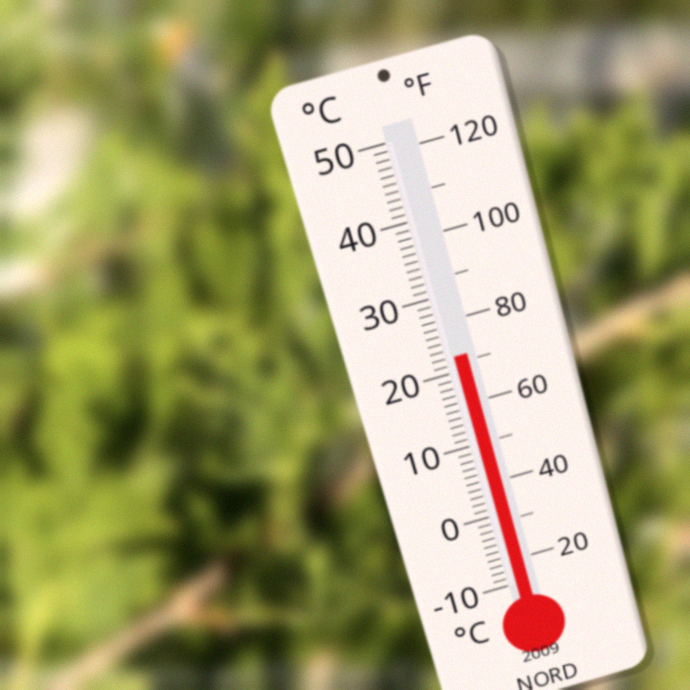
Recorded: value=22 unit=°C
